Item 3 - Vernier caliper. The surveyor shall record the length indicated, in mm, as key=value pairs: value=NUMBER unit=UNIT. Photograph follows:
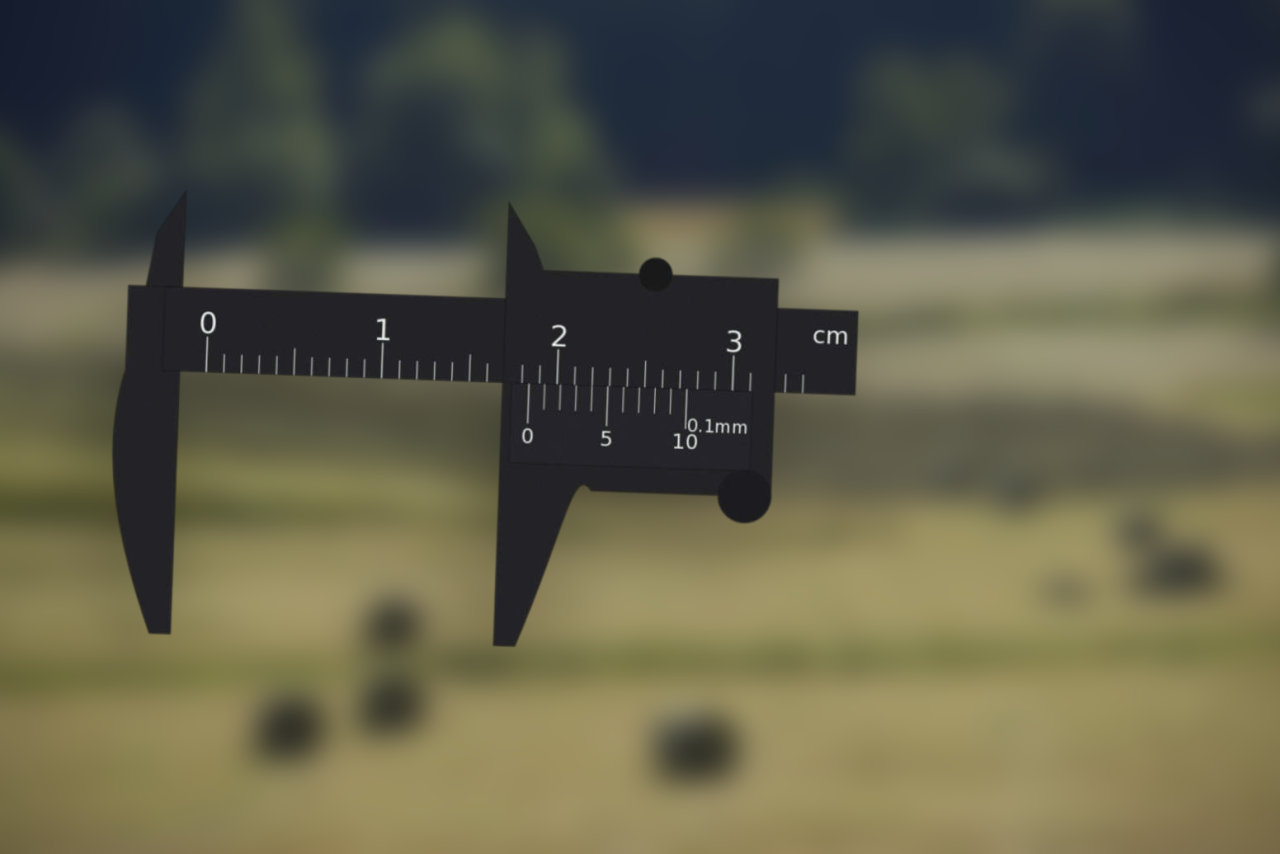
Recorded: value=18.4 unit=mm
